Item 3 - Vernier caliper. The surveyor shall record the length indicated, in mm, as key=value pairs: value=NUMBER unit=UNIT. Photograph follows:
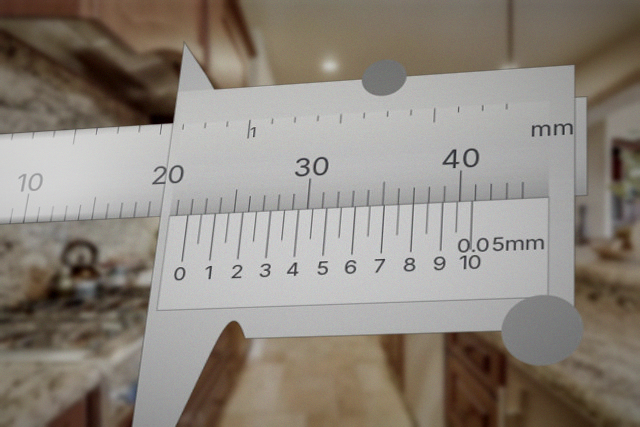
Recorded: value=21.8 unit=mm
